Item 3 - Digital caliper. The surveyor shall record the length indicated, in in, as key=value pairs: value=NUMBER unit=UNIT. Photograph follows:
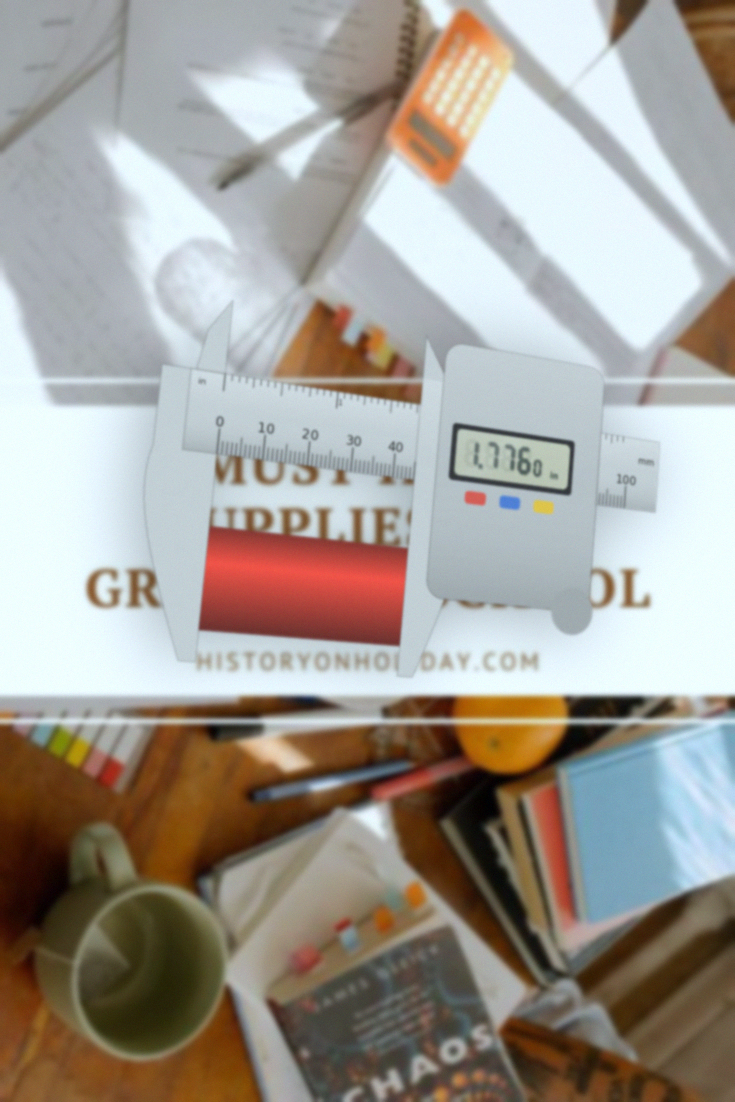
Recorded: value=1.7760 unit=in
